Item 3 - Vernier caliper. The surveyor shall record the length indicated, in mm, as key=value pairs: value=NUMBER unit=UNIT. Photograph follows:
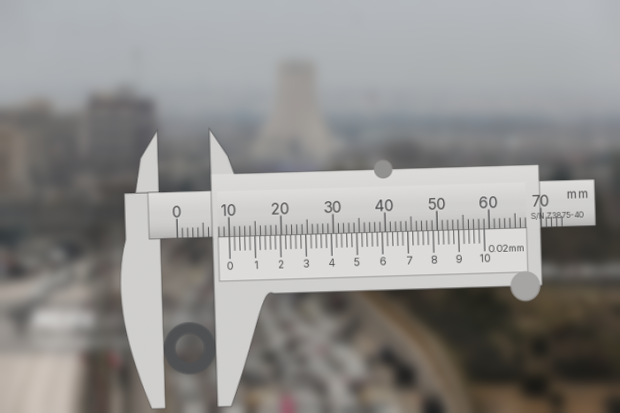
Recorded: value=10.0 unit=mm
